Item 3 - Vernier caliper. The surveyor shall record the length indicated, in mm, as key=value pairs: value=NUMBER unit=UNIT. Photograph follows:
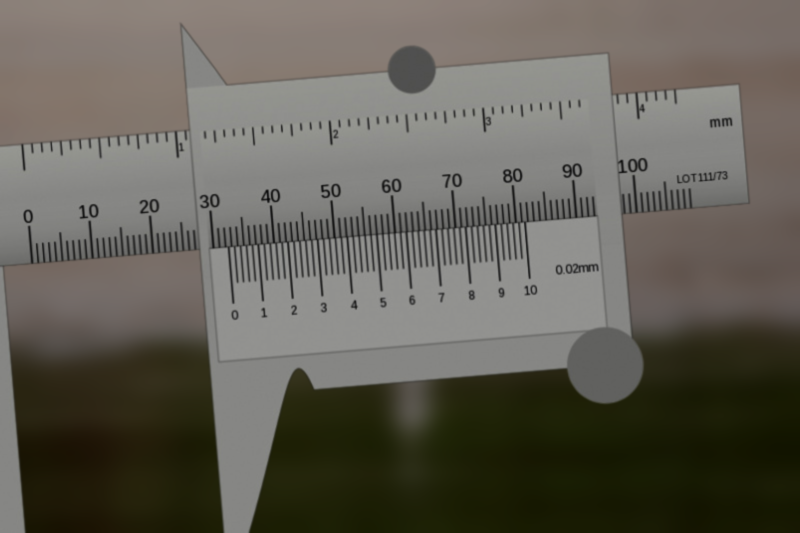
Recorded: value=32.5 unit=mm
